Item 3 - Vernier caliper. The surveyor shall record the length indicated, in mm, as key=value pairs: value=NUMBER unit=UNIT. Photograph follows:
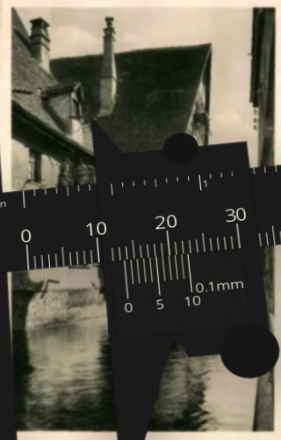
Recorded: value=13.6 unit=mm
